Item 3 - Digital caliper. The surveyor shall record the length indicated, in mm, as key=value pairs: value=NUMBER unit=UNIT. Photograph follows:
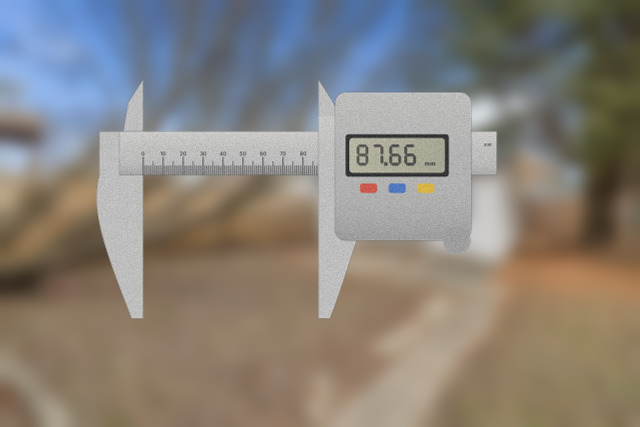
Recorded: value=87.66 unit=mm
